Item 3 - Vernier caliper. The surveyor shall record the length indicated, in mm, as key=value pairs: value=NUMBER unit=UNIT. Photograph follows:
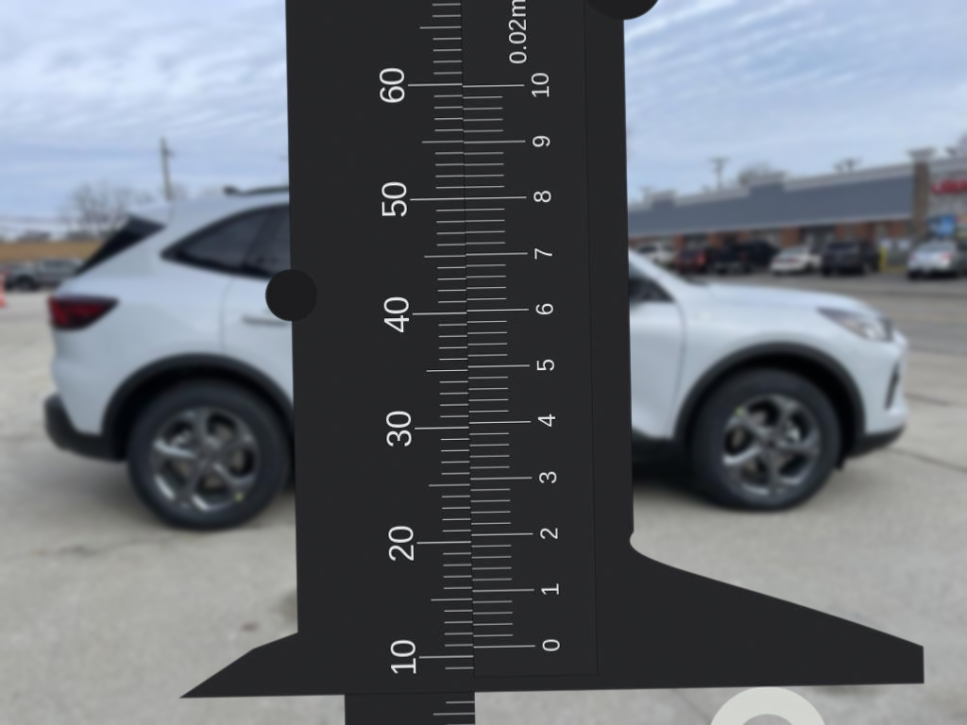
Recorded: value=10.8 unit=mm
